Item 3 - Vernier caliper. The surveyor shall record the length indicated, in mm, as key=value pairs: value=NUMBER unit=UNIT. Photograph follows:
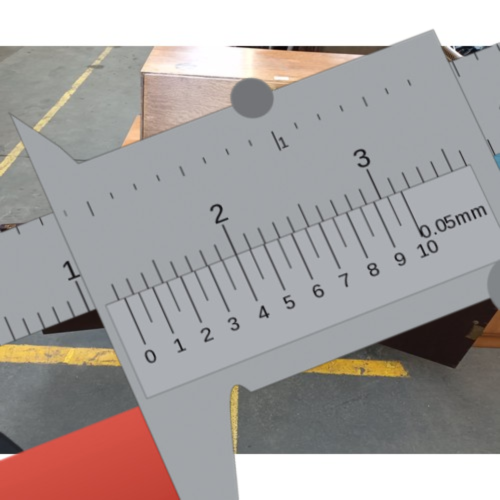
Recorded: value=12.4 unit=mm
